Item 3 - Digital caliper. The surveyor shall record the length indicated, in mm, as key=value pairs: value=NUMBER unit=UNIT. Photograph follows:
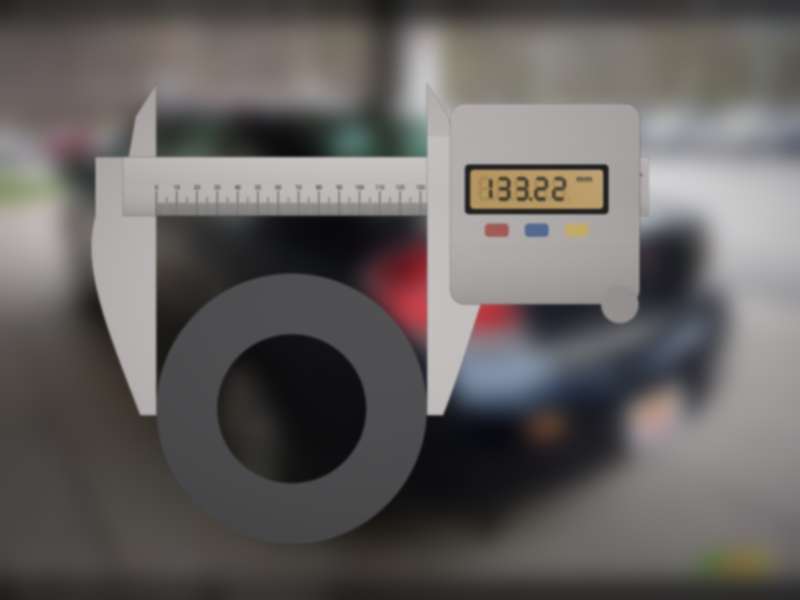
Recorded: value=133.22 unit=mm
